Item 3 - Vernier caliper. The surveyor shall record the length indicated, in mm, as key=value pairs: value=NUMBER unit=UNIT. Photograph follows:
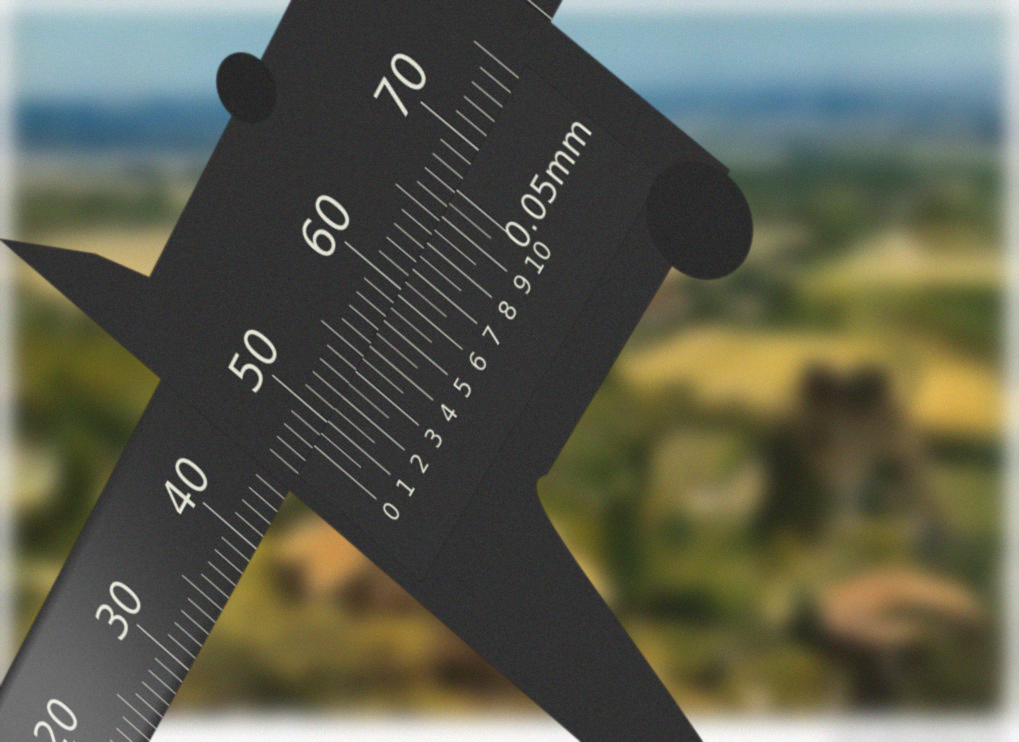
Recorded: value=48.2 unit=mm
